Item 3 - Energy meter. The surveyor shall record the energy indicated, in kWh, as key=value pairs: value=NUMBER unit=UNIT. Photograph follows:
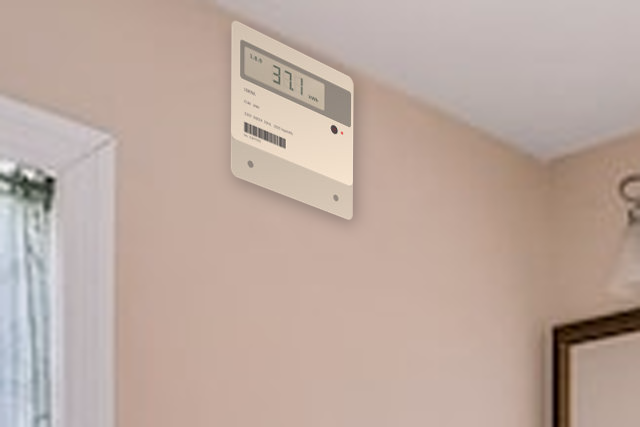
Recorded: value=37.1 unit=kWh
